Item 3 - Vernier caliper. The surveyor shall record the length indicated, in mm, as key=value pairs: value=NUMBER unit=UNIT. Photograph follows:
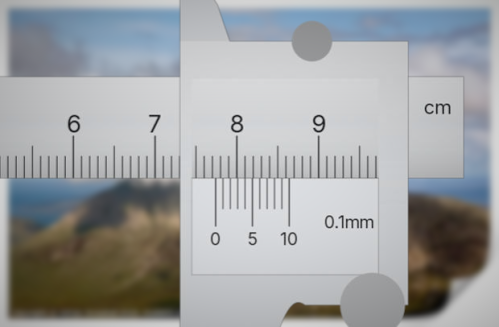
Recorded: value=77.4 unit=mm
